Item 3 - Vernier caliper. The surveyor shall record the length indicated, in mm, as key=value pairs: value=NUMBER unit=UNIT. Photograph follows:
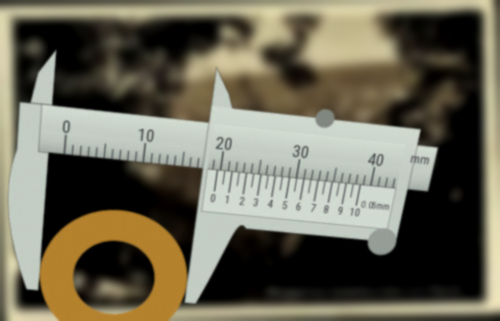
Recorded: value=19.6 unit=mm
